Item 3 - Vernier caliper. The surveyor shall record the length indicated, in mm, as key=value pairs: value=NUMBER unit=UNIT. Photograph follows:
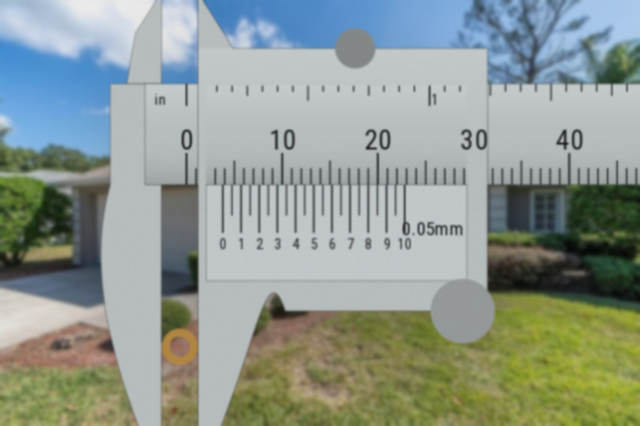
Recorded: value=3.8 unit=mm
